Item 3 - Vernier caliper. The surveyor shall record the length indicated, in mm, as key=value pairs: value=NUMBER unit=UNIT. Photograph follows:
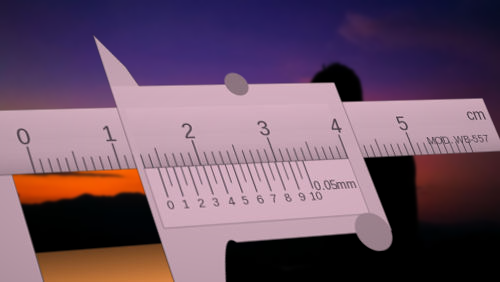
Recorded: value=14.6 unit=mm
